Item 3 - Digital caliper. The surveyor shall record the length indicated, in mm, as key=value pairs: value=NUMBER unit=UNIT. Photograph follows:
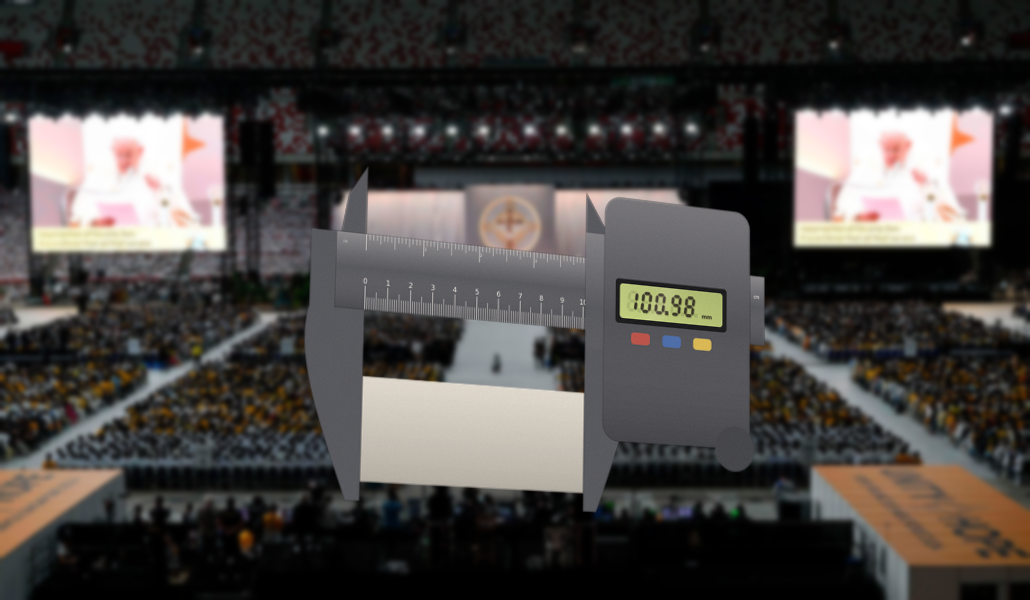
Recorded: value=100.98 unit=mm
